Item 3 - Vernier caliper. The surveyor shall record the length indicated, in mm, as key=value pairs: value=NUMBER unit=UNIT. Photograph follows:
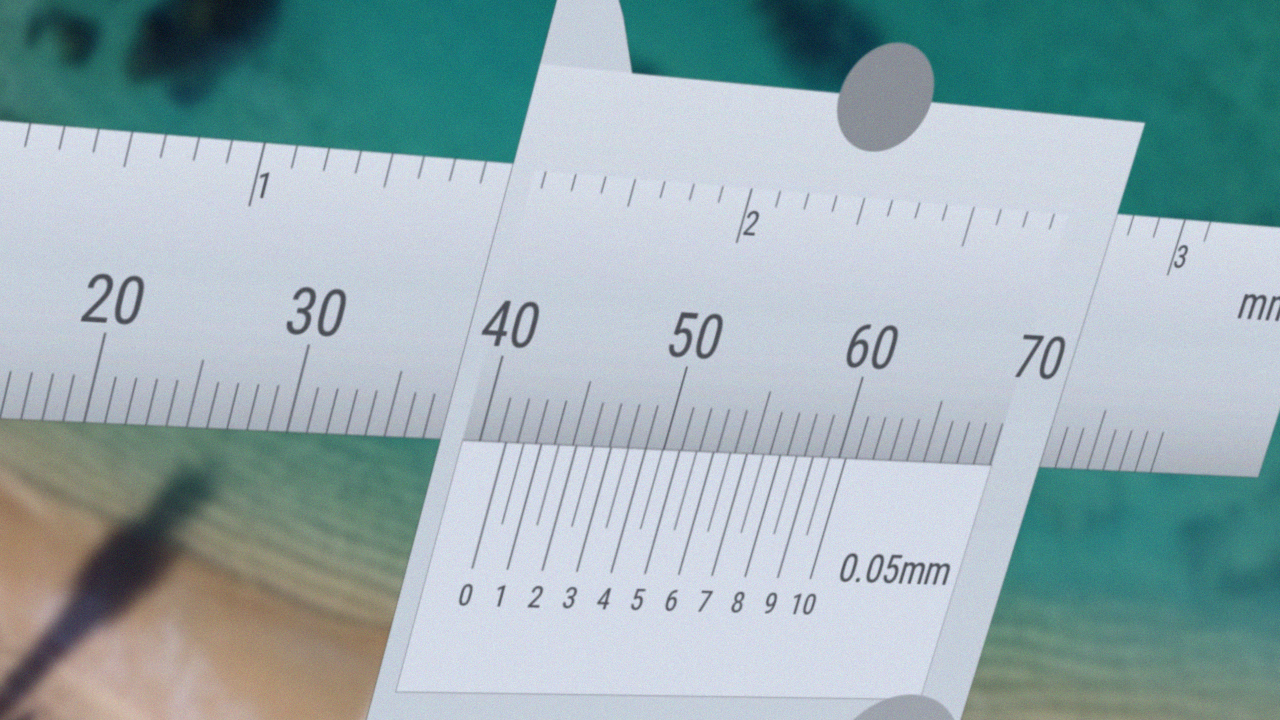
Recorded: value=41.4 unit=mm
